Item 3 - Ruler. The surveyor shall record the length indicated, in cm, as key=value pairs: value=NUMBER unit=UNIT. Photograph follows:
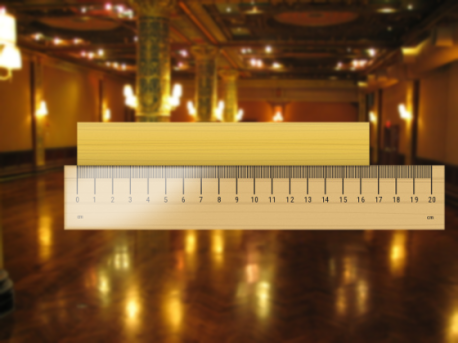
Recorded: value=16.5 unit=cm
